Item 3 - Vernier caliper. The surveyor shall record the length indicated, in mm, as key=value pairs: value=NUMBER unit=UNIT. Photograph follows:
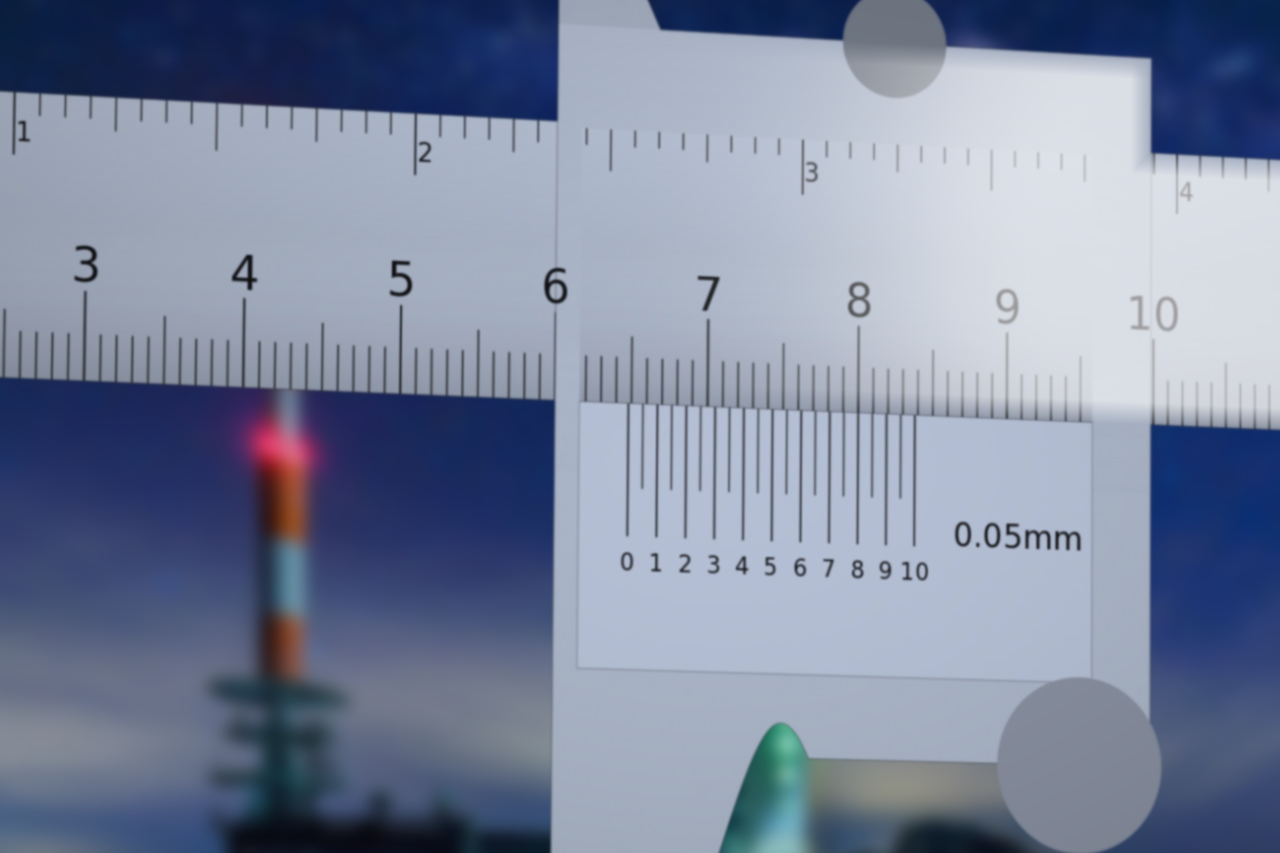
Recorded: value=64.8 unit=mm
